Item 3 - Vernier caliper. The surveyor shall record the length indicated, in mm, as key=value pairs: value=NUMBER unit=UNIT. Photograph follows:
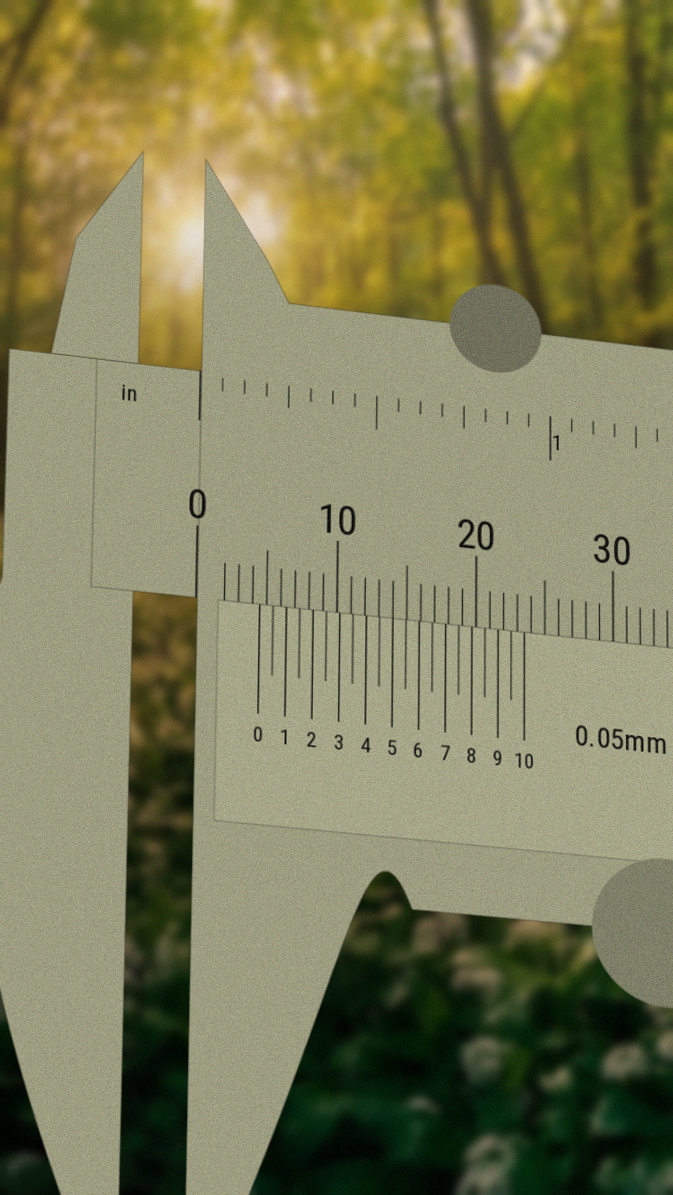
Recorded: value=4.5 unit=mm
